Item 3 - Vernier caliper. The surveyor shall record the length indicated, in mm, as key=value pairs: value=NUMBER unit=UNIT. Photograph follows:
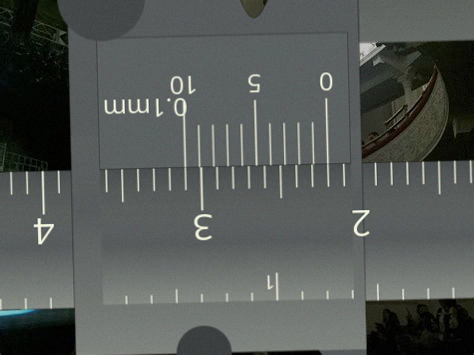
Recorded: value=22.0 unit=mm
